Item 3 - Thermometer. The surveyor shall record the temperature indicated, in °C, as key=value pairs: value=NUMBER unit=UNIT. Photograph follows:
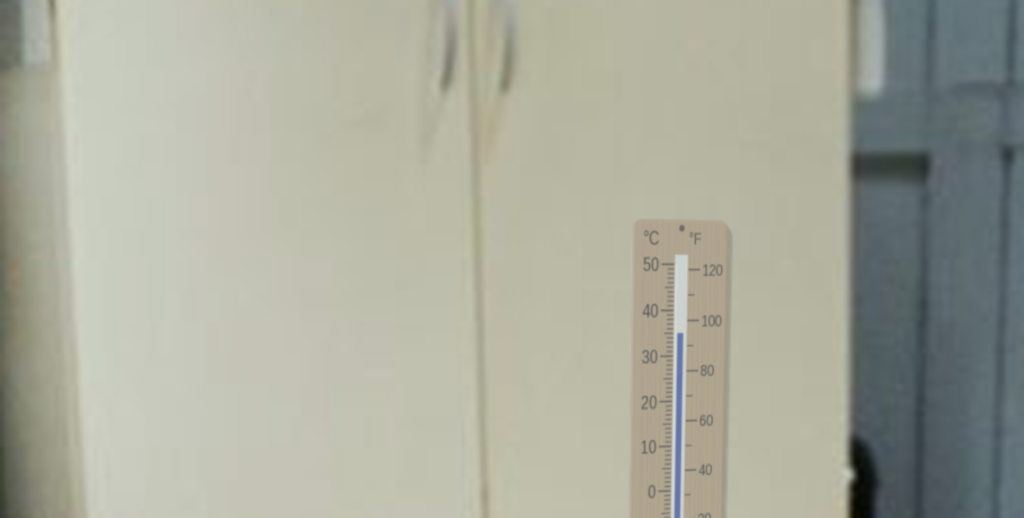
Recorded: value=35 unit=°C
